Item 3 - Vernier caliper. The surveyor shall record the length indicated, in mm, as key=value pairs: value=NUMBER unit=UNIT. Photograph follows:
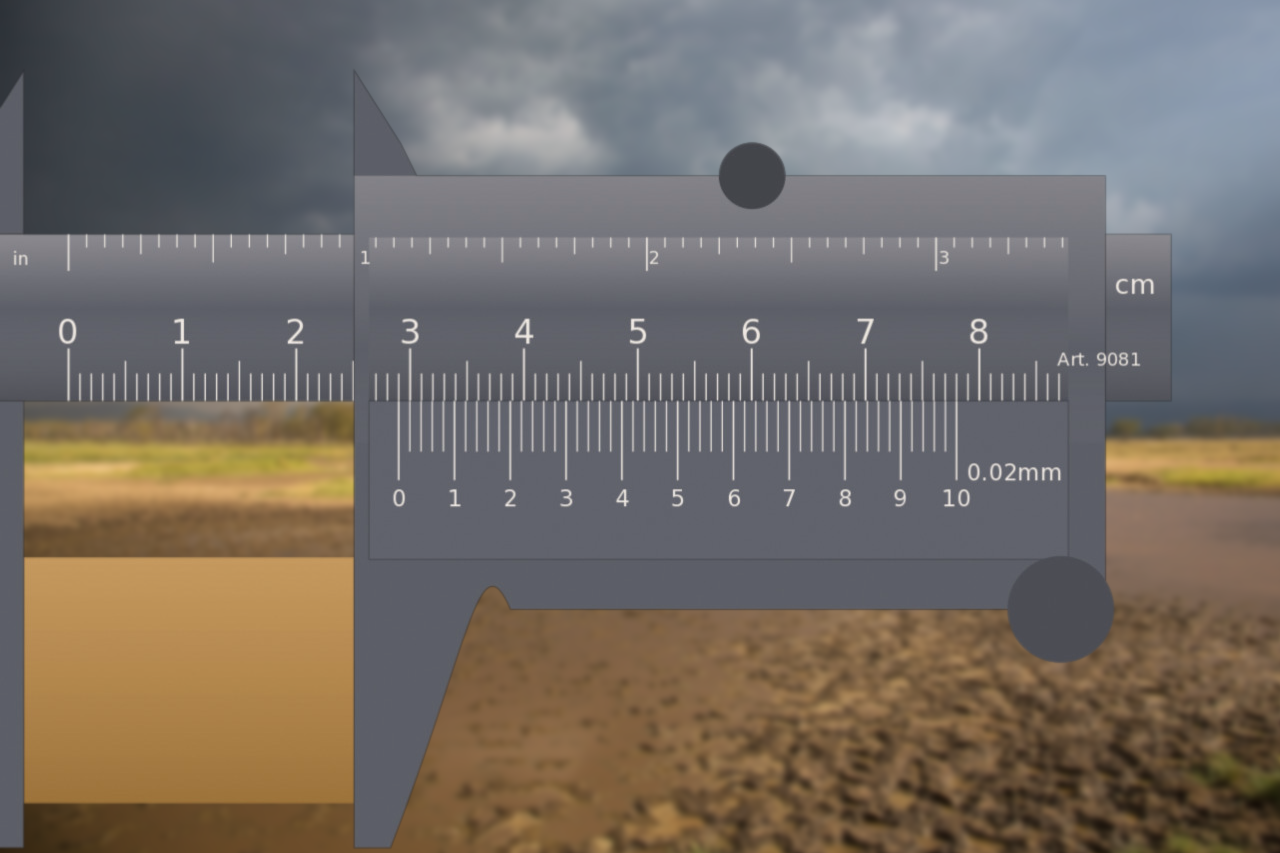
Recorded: value=29.0 unit=mm
